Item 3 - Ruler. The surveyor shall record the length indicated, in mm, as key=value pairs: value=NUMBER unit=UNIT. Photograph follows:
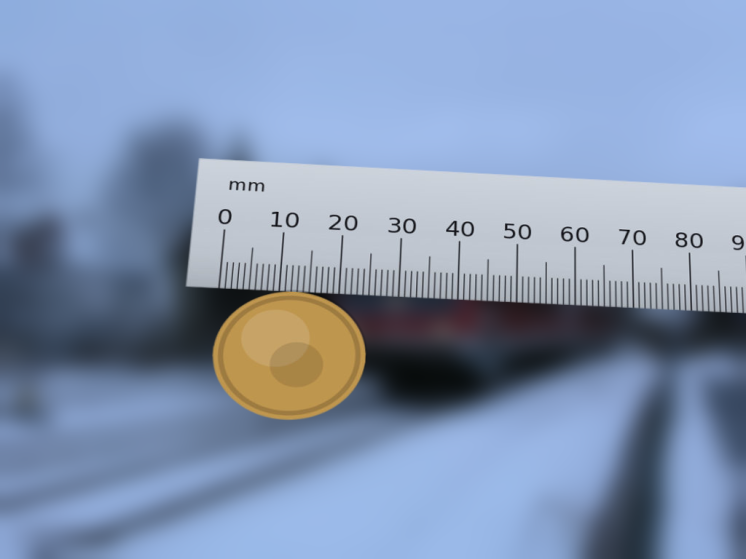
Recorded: value=25 unit=mm
